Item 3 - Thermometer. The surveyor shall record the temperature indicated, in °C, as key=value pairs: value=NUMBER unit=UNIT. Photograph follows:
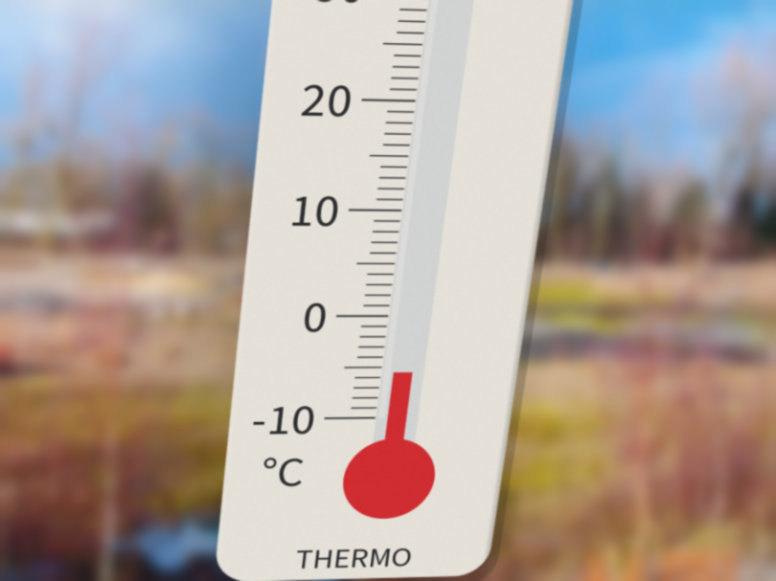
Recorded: value=-5.5 unit=°C
